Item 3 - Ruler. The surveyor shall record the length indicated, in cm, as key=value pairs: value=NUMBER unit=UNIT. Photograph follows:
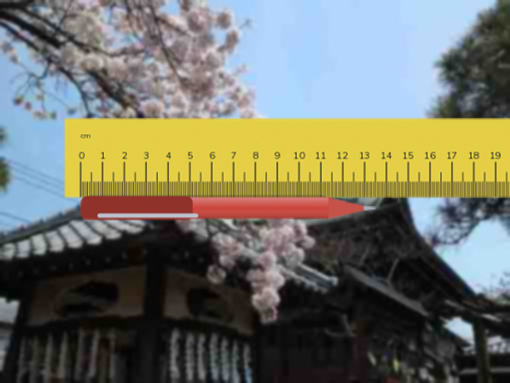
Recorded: value=13.5 unit=cm
